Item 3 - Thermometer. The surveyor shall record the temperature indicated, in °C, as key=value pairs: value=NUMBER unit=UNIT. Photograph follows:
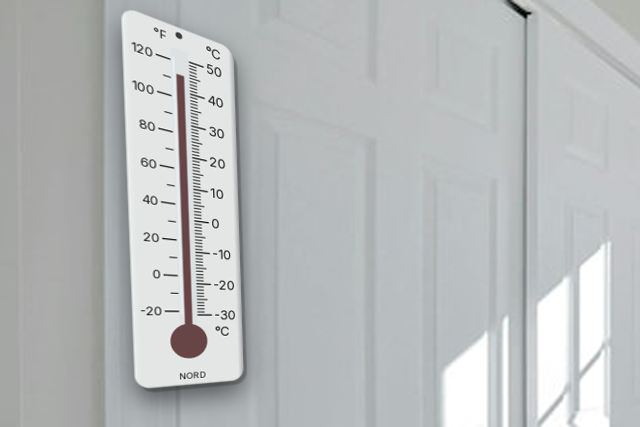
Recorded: value=45 unit=°C
